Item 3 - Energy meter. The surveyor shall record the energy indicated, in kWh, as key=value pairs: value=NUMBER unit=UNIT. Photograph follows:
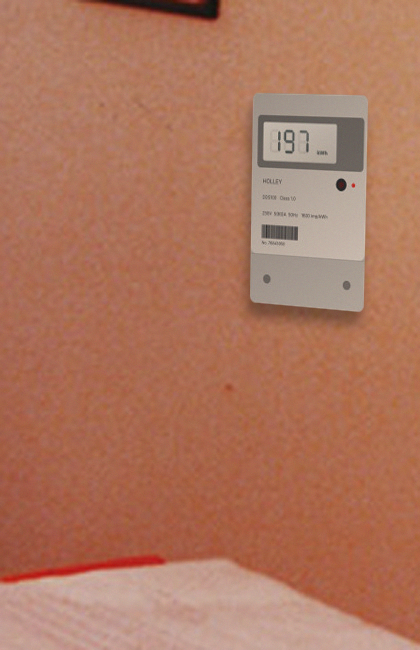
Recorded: value=197 unit=kWh
